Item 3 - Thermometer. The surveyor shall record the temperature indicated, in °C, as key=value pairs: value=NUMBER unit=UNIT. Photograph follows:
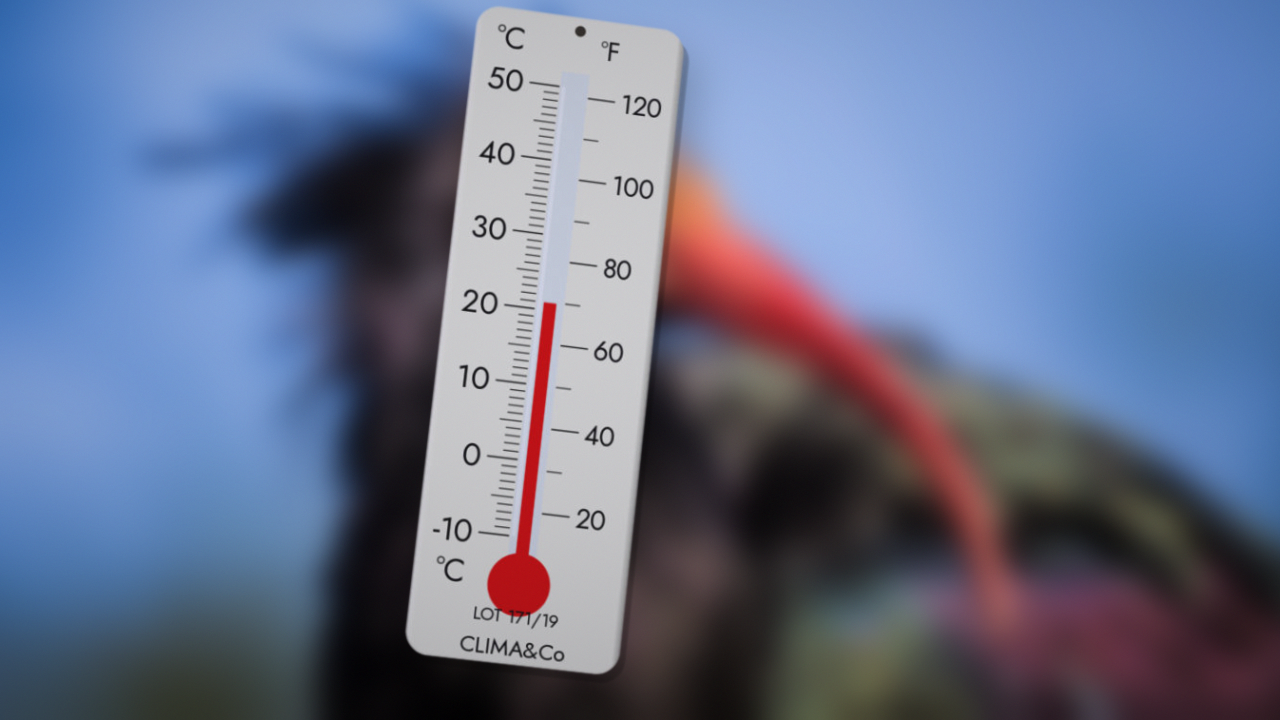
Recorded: value=21 unit=°C
